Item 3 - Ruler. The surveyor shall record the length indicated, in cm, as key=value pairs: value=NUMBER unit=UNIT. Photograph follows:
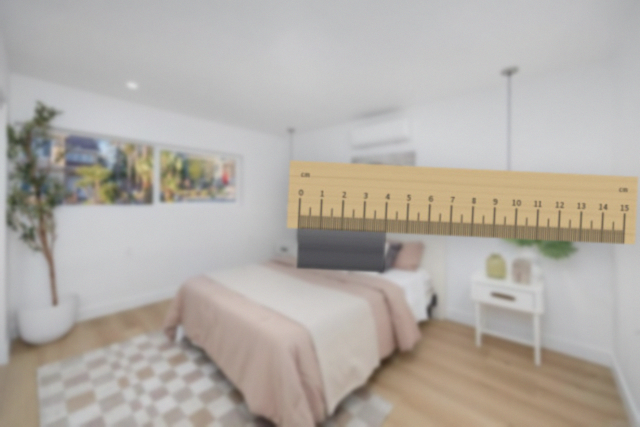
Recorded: value=4 unit=cm
